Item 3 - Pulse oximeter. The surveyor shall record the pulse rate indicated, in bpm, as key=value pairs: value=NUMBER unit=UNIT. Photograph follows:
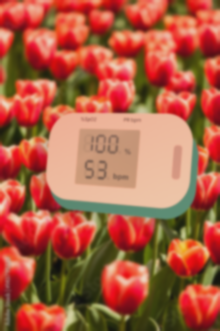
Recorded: value=53 unit=bpm
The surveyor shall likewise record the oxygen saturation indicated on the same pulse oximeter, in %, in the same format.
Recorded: value=100 unit=%
